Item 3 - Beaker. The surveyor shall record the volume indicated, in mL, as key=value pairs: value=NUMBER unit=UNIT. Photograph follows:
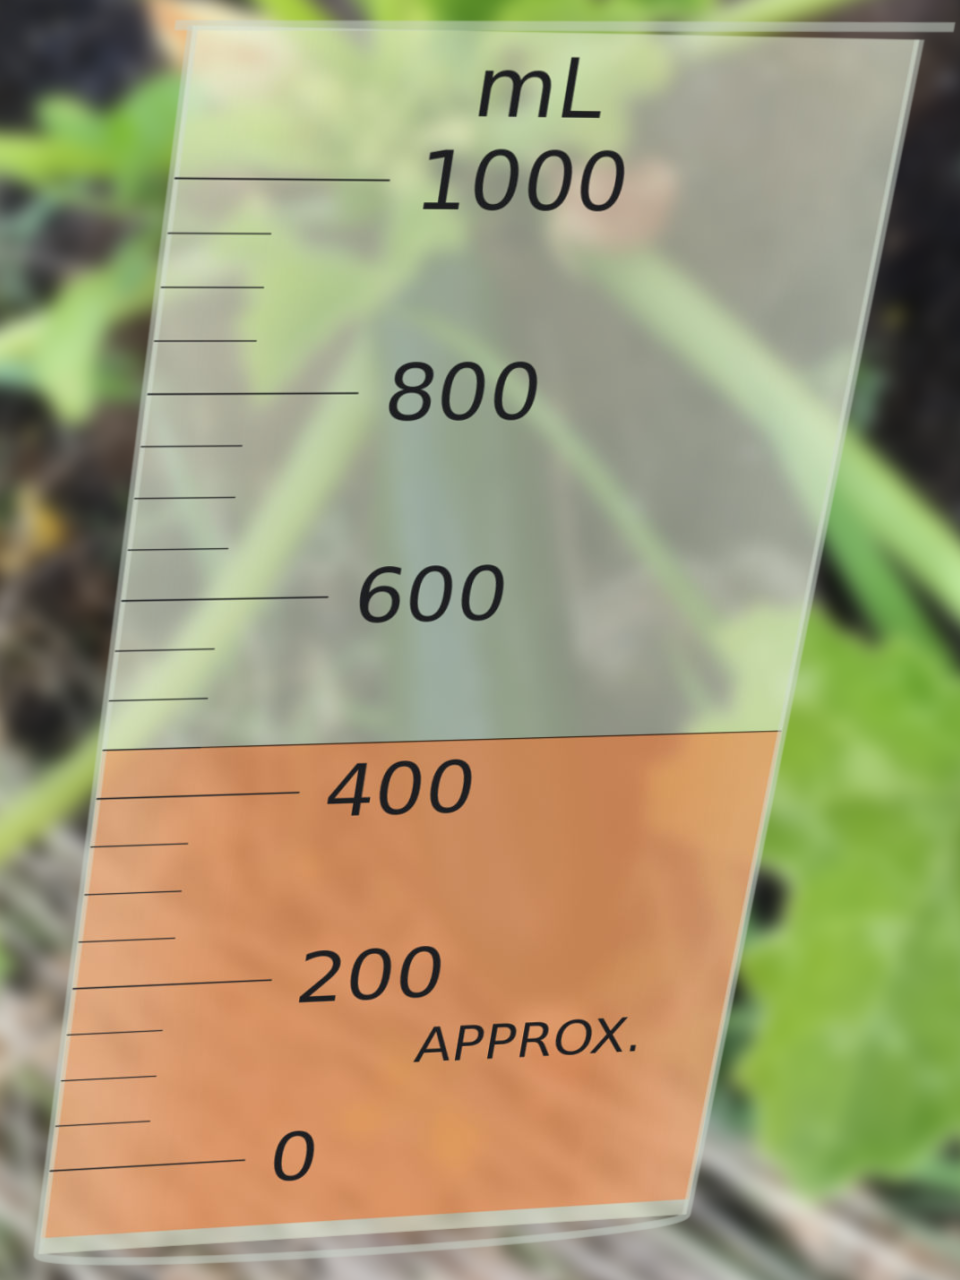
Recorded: value=450 unit=mL
